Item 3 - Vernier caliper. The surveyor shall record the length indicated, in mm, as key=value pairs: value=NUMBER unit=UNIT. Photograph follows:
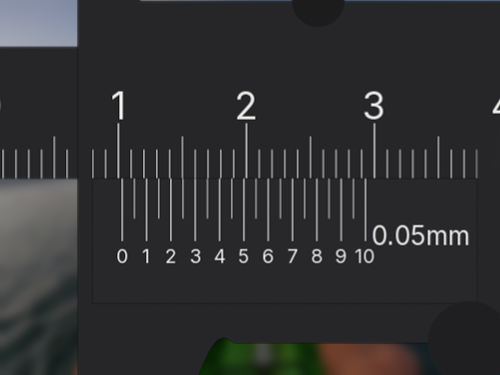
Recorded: value=10.3 unit=mm
